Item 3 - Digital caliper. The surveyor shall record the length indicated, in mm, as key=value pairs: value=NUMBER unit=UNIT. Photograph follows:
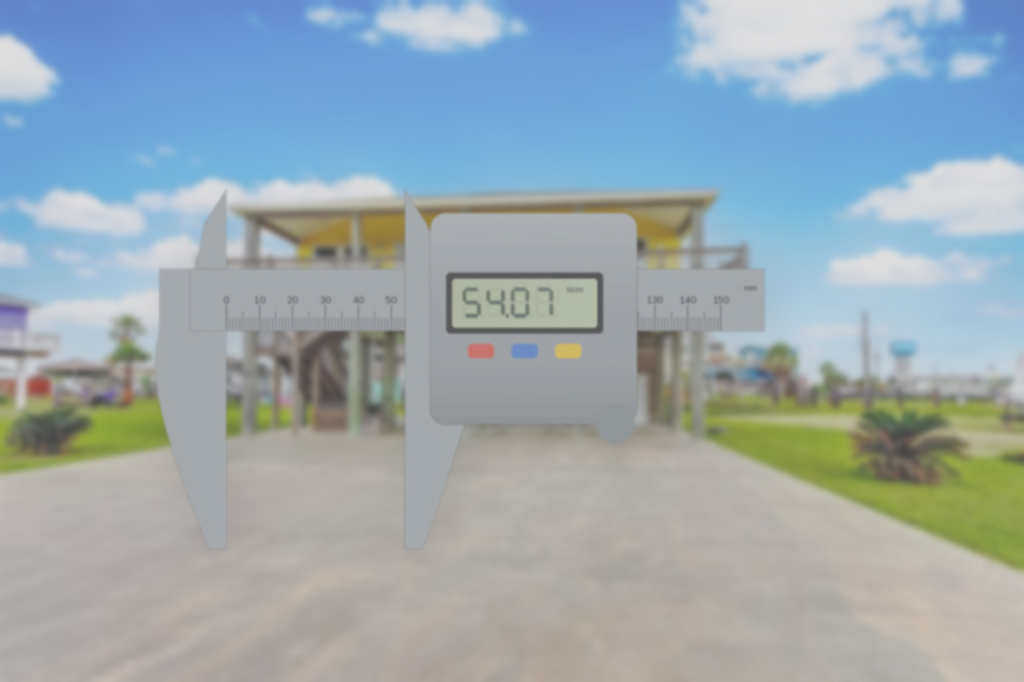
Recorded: value=54.07 unit=mm
